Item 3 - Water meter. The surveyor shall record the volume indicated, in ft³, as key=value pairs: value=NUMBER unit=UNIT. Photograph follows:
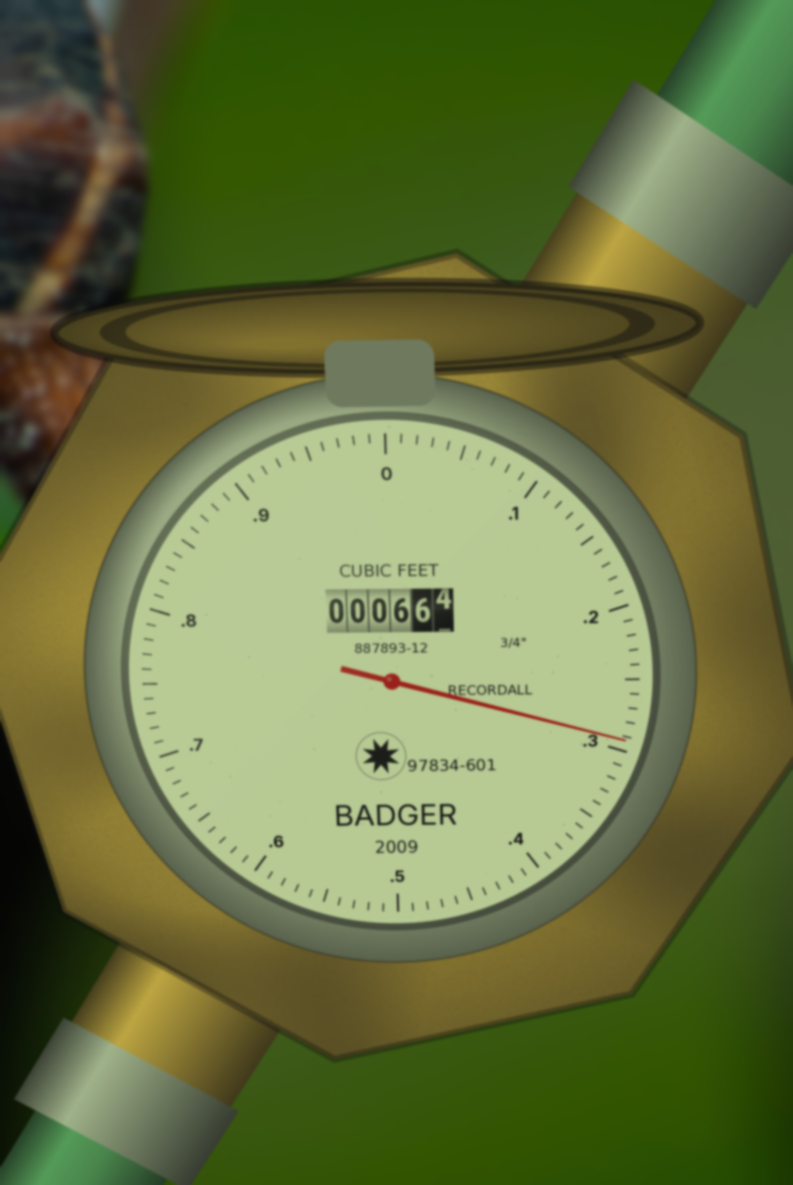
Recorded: value=664.29 unit=ft³
